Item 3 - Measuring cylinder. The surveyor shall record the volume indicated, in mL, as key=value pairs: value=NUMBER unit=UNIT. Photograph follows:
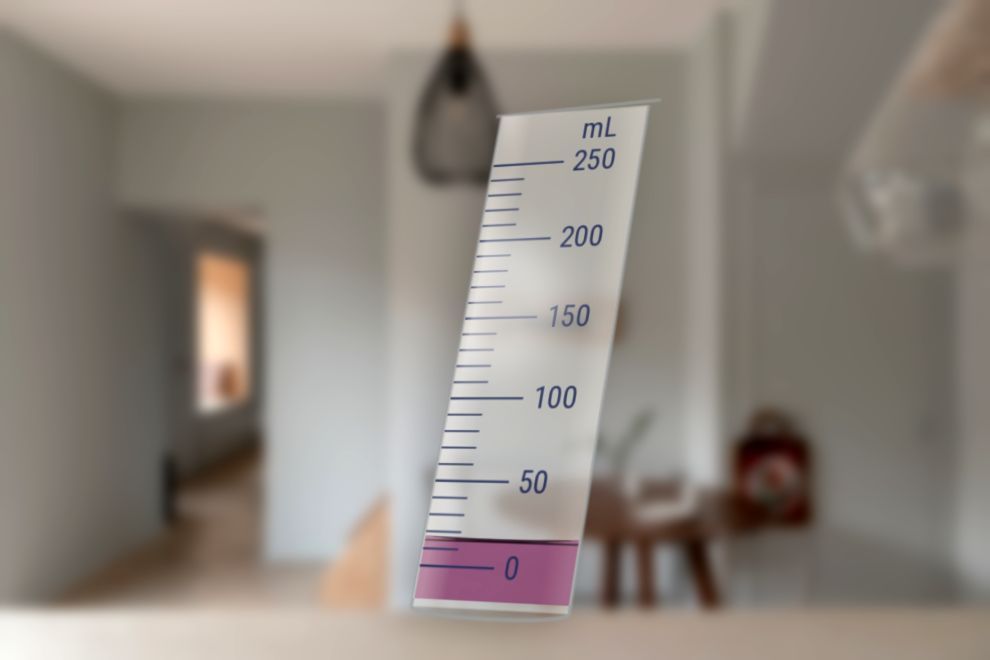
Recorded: value=15 unit=mL
